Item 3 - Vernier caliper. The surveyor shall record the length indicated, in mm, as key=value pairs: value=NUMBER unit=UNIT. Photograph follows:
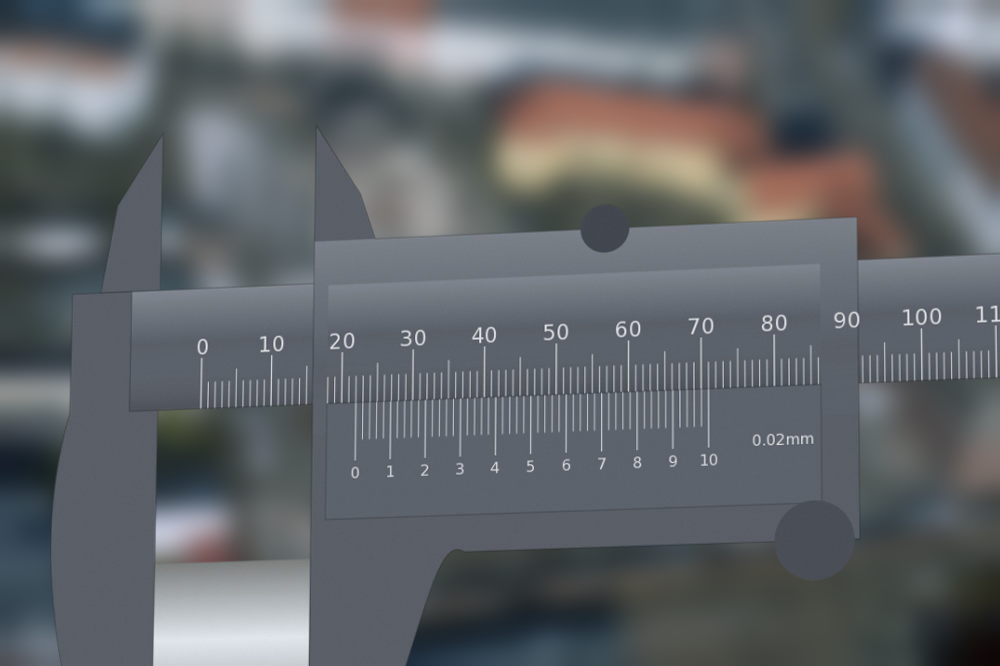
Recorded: value=22.0 unit=mm
